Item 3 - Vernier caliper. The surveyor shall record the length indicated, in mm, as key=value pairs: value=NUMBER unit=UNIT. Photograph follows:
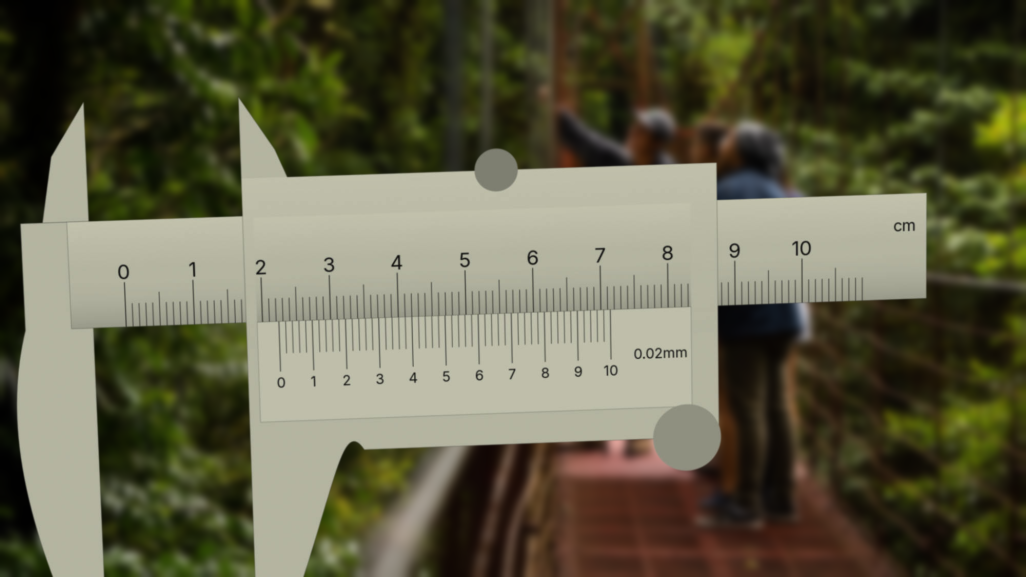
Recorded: value=22.4 unit=mm
